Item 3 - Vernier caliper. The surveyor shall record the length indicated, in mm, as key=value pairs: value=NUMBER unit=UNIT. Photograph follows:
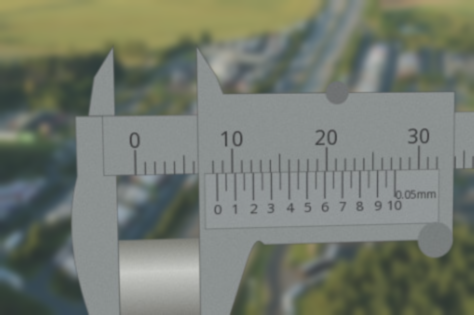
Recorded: value=8.4 unit=mm
